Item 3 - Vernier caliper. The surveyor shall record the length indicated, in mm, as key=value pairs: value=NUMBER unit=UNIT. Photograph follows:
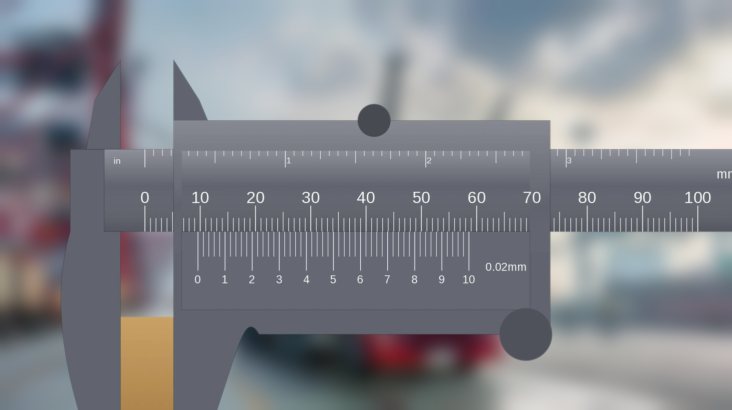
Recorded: value=9.6 unit=mm
